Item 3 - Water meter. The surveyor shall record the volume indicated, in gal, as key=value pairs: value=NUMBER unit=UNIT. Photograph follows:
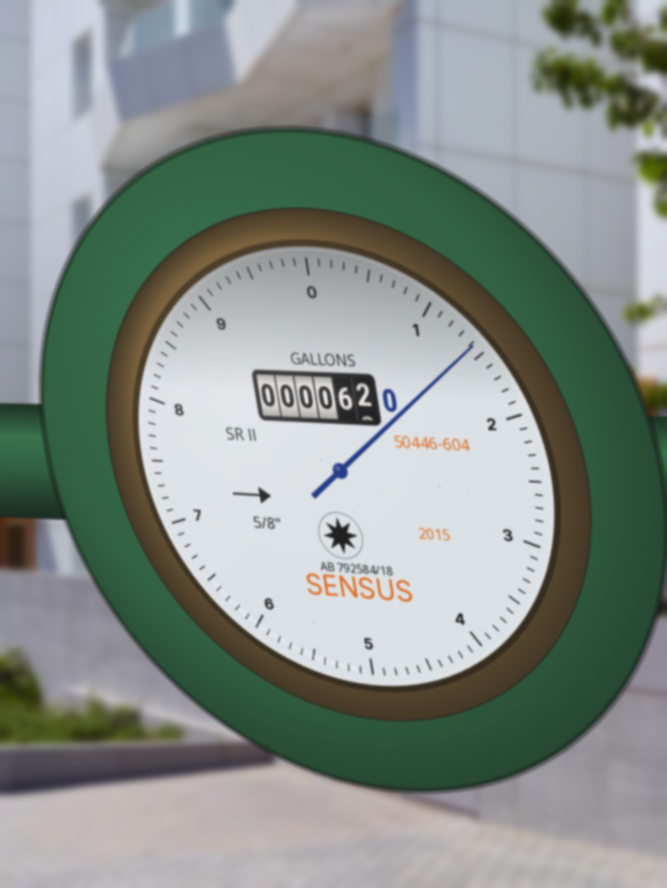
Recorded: value=621.4 unit=gal
